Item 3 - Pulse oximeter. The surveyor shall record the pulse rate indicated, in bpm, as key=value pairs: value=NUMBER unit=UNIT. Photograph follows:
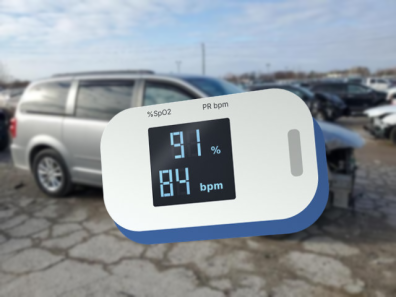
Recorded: value=84 unit=bpm
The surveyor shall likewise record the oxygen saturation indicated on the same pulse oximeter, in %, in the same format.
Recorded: value=91 unit=%
